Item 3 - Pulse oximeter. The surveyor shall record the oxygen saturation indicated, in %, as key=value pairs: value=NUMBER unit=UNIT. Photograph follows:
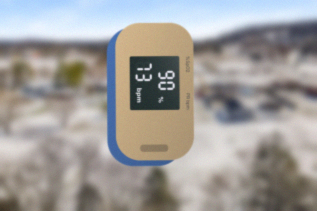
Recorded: value=90 unit=%
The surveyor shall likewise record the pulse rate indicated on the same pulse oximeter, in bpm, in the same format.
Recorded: value=73 unit=bpm
